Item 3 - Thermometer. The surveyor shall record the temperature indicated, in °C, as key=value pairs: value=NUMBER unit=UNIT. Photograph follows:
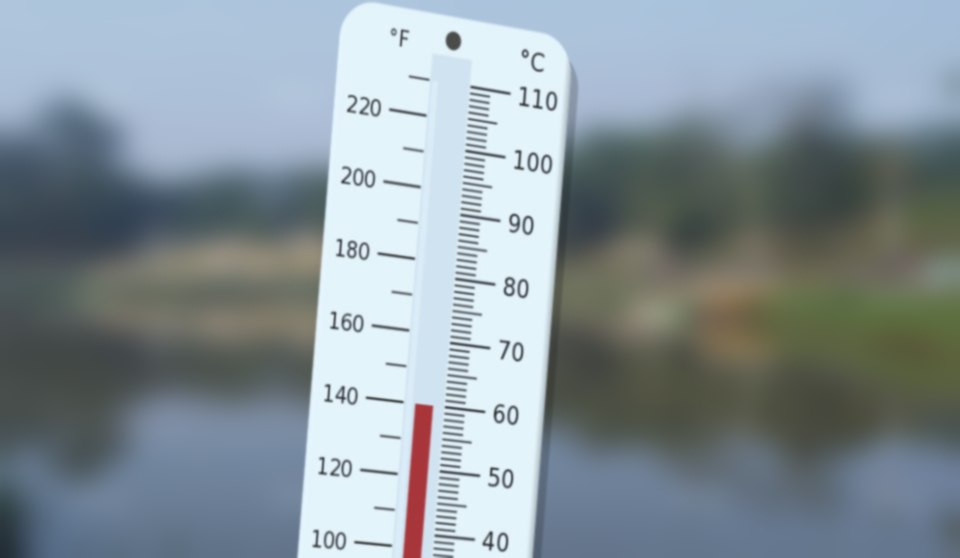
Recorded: value=60 unit=°C
